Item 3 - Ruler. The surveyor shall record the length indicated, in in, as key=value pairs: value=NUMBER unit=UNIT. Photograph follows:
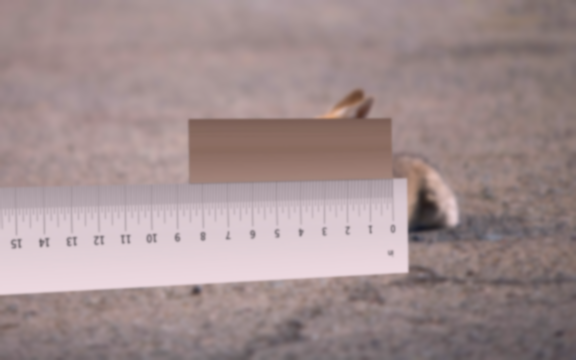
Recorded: value=8.5 unit=in
